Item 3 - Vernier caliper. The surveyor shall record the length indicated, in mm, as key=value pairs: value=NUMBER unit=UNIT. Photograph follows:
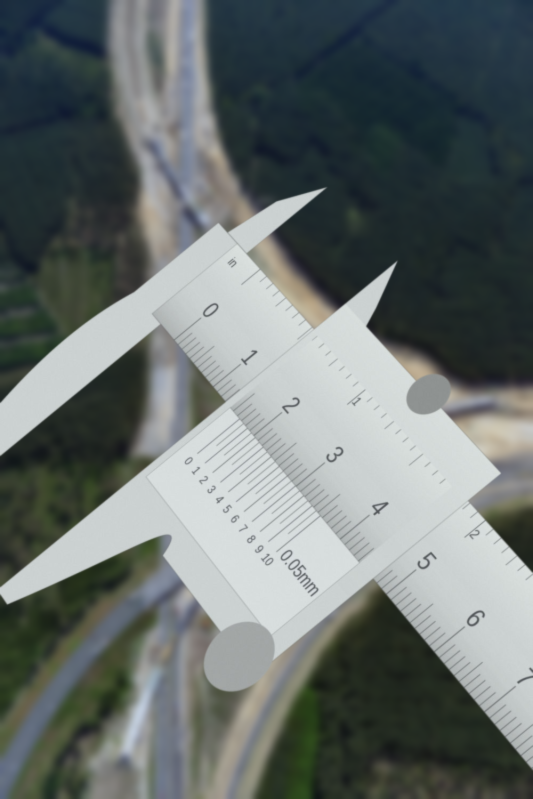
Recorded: value=16.6 unit=mm
